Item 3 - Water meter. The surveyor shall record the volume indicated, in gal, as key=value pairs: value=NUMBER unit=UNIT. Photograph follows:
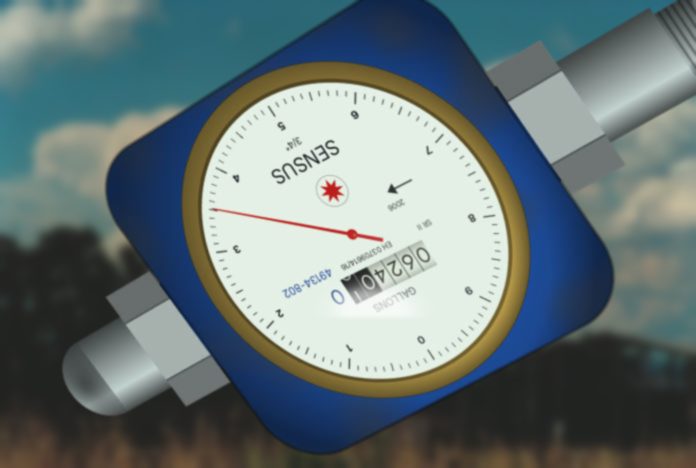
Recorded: value=624013.5 unit=gal
